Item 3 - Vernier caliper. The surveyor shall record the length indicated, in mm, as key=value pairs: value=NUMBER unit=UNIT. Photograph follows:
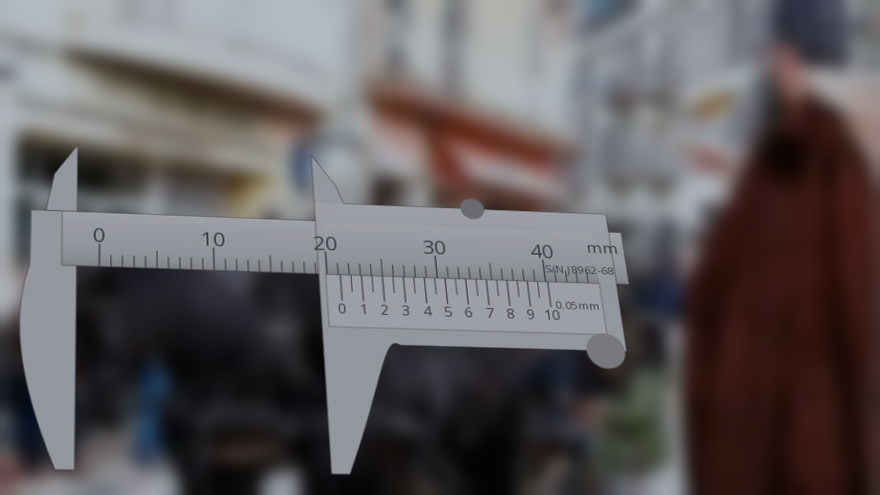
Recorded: value=21.2 unit=mm
